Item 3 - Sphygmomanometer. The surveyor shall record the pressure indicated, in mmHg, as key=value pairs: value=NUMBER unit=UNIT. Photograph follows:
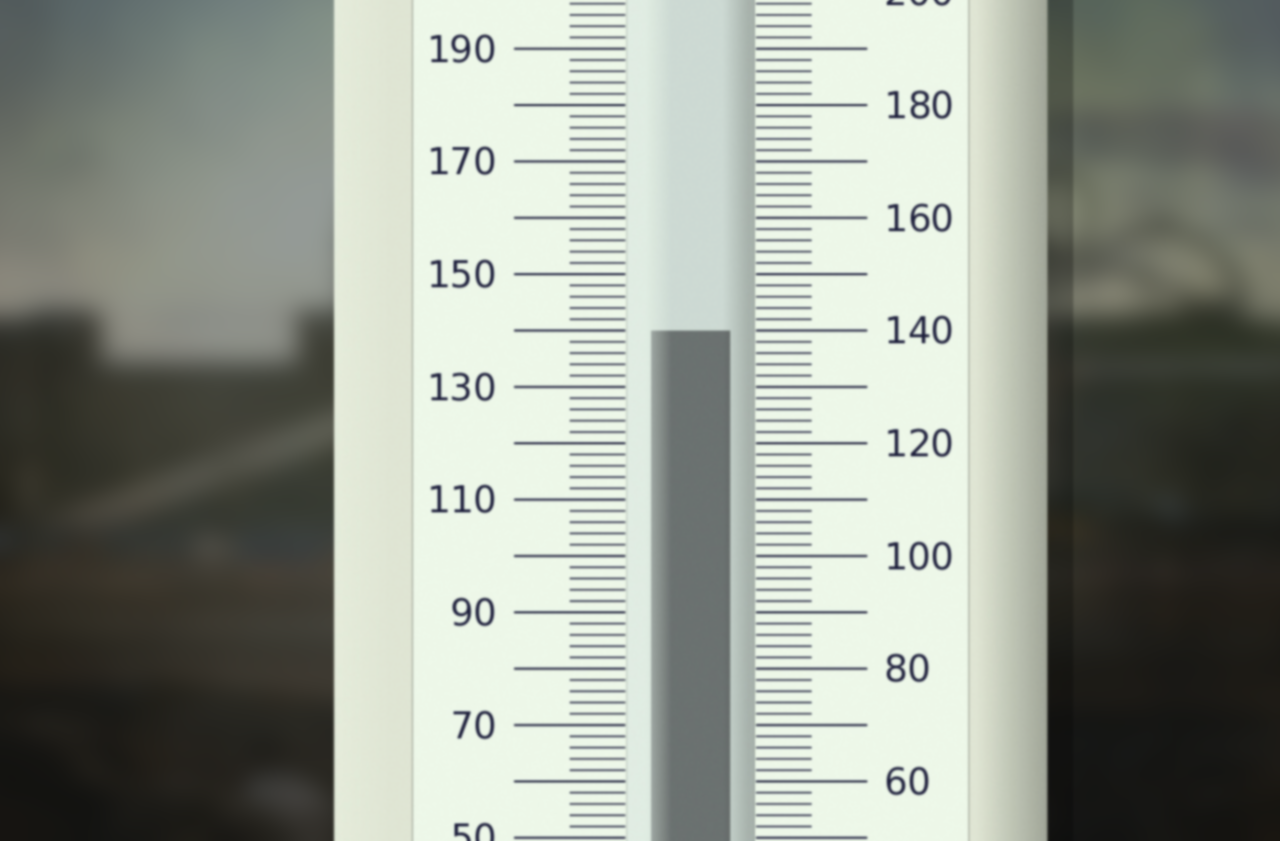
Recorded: value=140 unit=mmHg
